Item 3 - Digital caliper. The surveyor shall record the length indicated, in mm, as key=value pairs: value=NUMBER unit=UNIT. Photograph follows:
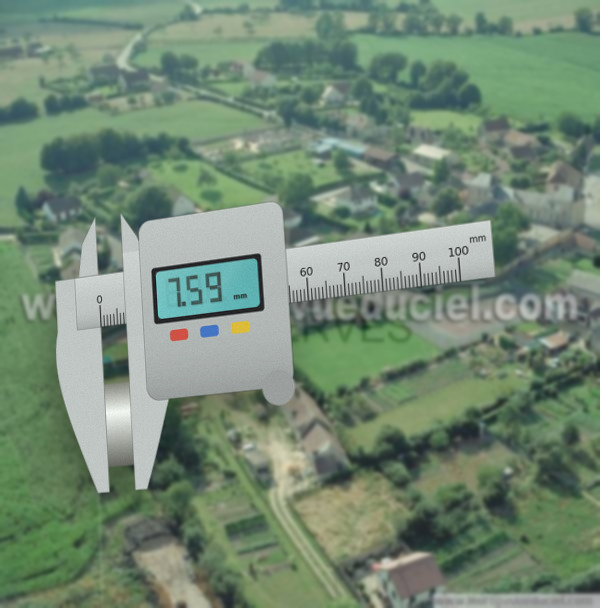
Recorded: value=7.59 unit=mm
